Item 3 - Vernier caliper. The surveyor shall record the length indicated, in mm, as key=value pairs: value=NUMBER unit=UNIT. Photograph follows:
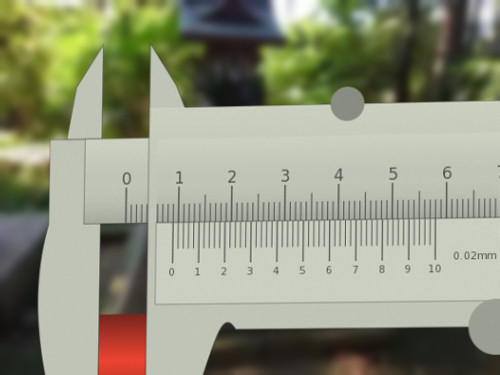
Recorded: value=9.0 unit=mm
